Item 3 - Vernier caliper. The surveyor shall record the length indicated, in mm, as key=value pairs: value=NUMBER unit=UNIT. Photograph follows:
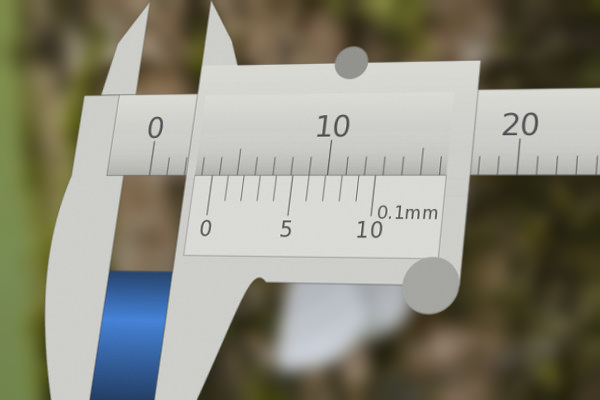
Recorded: value=3.6 unit=mm
